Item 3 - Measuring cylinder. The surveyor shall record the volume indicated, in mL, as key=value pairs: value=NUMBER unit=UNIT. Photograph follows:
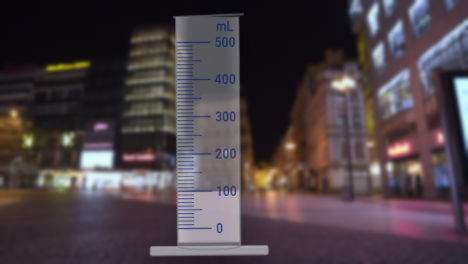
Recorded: value=100 unit=mL
